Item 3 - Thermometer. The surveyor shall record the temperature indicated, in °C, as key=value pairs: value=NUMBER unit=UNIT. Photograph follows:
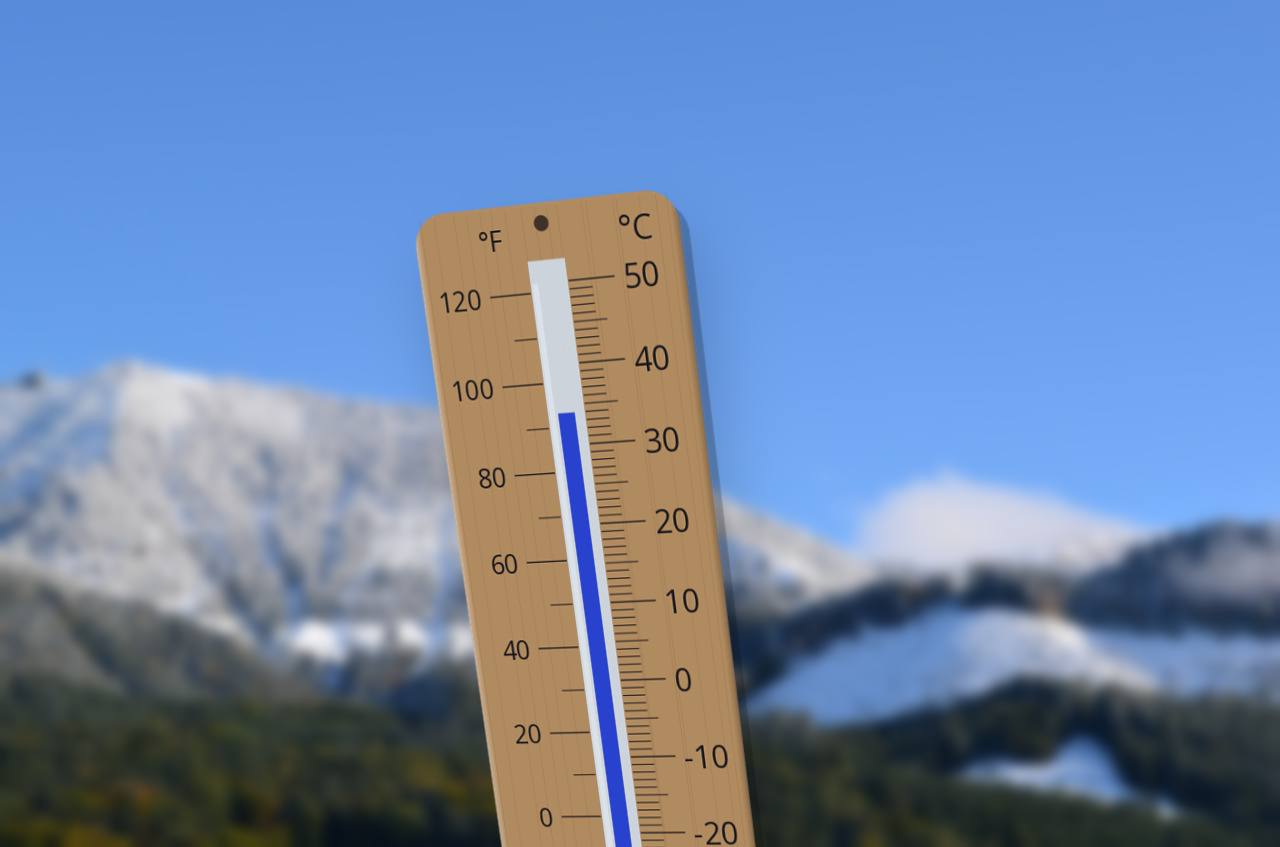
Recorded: value=34 unit=°C
